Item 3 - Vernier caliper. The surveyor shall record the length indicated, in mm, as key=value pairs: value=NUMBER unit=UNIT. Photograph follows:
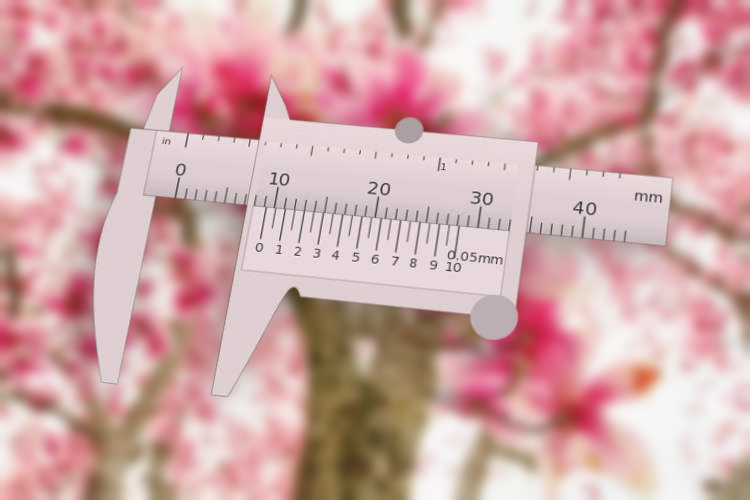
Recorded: value=9.2 unit=mm
